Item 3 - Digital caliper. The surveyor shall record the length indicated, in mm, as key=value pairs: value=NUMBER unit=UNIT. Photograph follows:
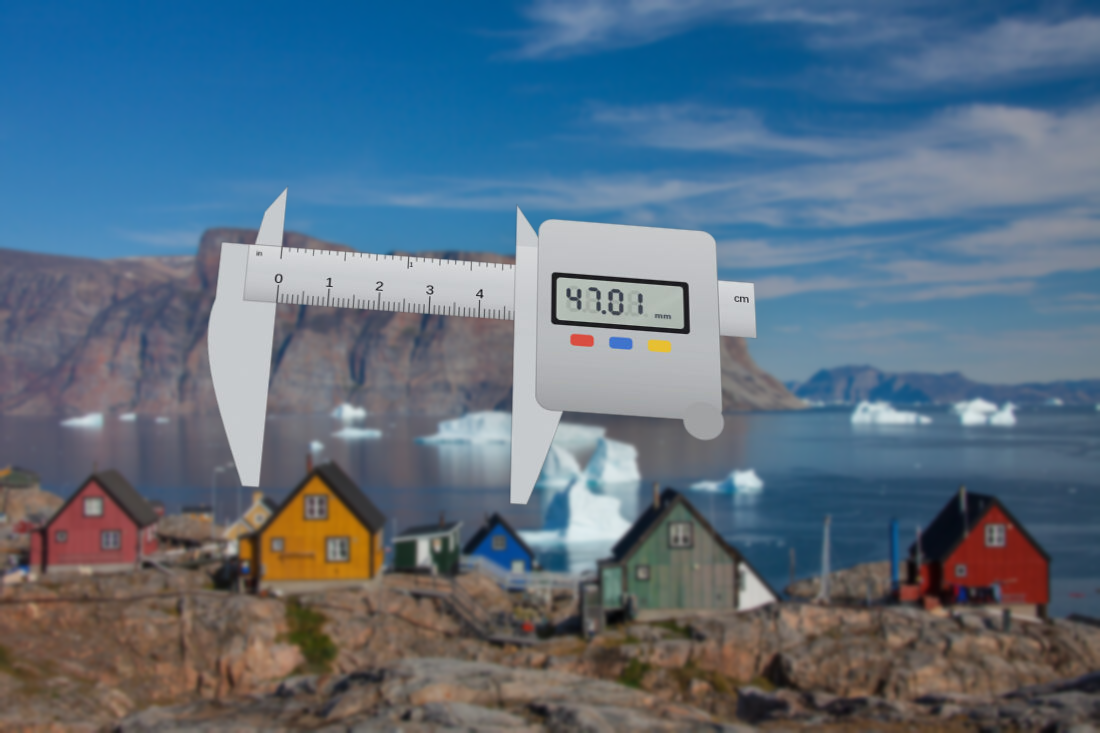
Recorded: value=47.01 unit=mm
